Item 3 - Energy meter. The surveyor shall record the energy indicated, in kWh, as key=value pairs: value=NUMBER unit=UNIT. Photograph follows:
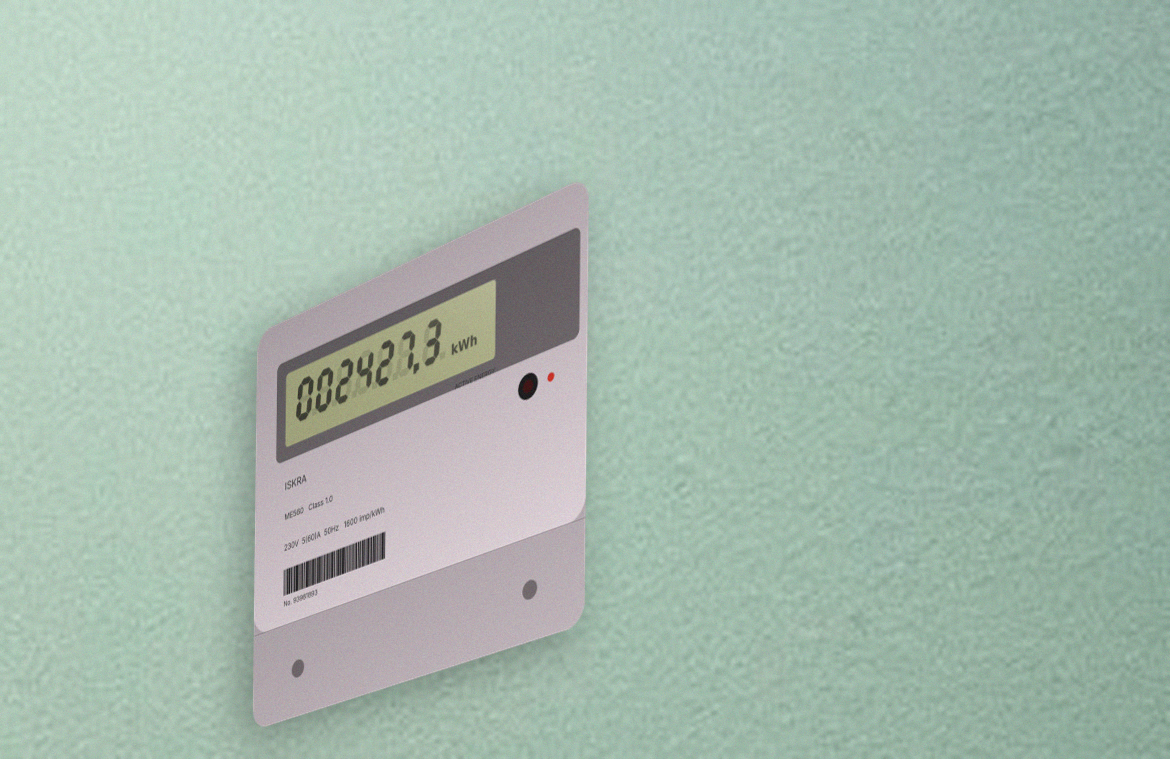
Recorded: value=2427.3 unit=kWh
